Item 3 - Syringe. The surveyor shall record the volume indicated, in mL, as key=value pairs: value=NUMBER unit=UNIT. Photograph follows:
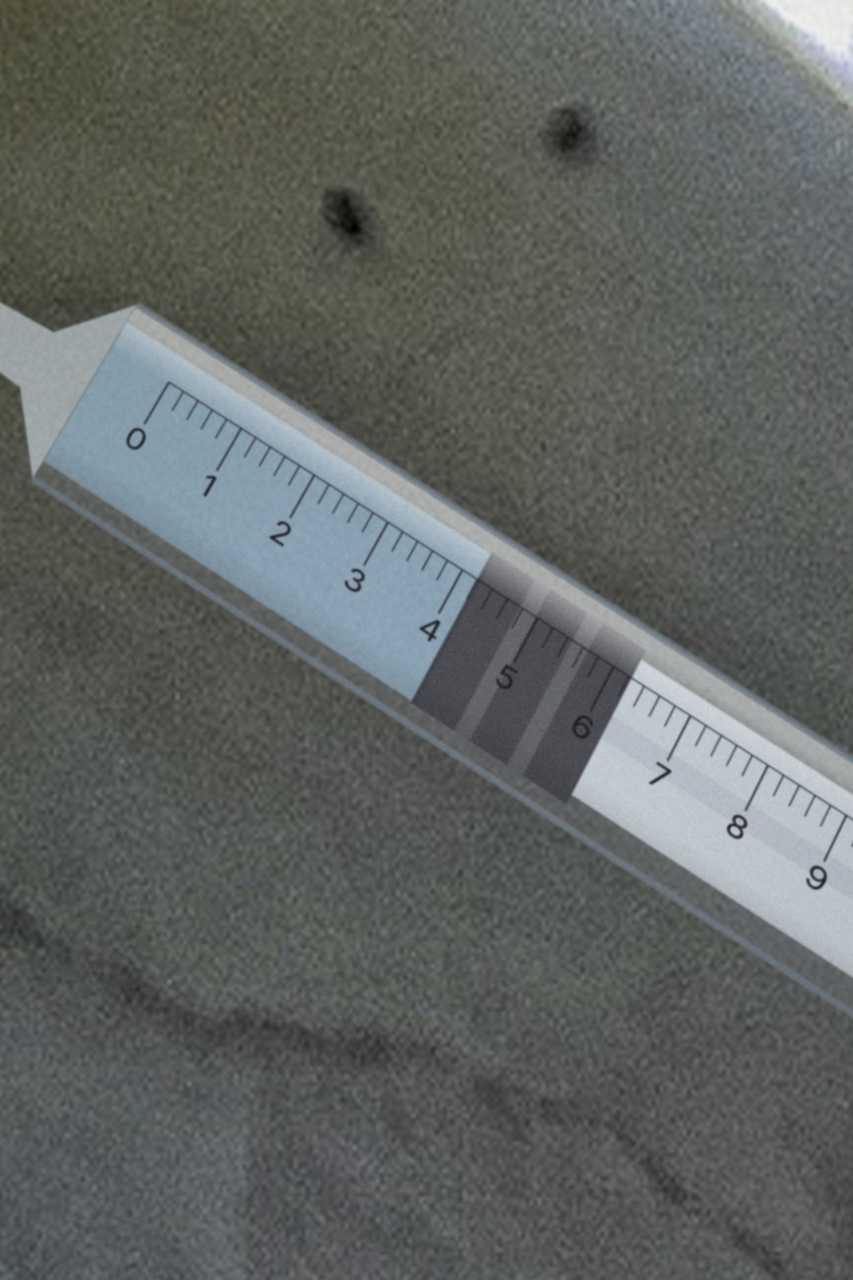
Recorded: value=4.2 unit=mL
